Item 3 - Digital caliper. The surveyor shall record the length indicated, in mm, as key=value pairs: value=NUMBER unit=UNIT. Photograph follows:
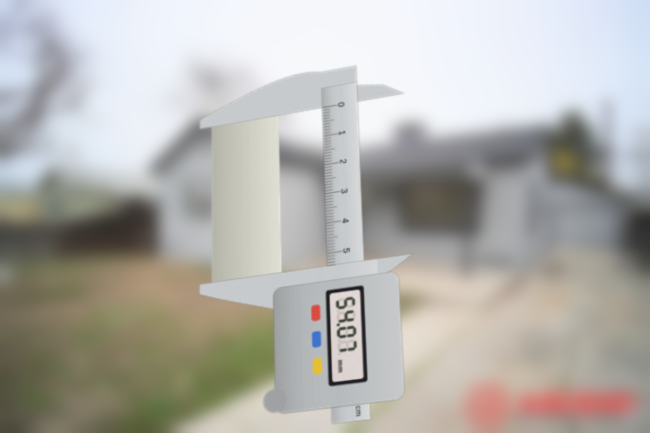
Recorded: value=54.07 unit=mm
